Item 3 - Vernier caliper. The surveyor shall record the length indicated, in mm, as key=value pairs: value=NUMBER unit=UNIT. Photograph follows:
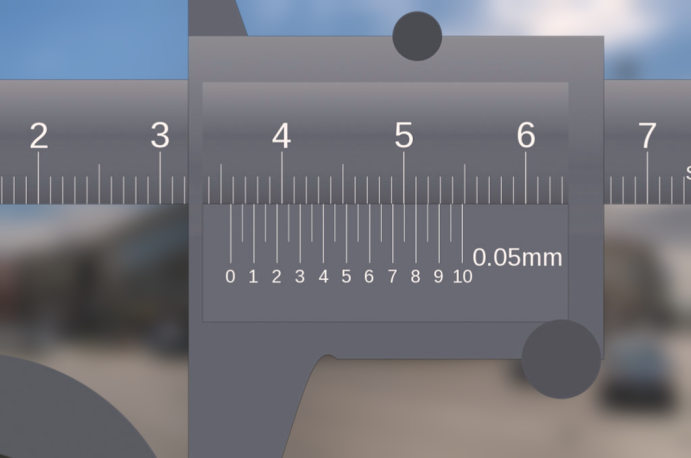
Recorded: value=35.8 unit=mm
